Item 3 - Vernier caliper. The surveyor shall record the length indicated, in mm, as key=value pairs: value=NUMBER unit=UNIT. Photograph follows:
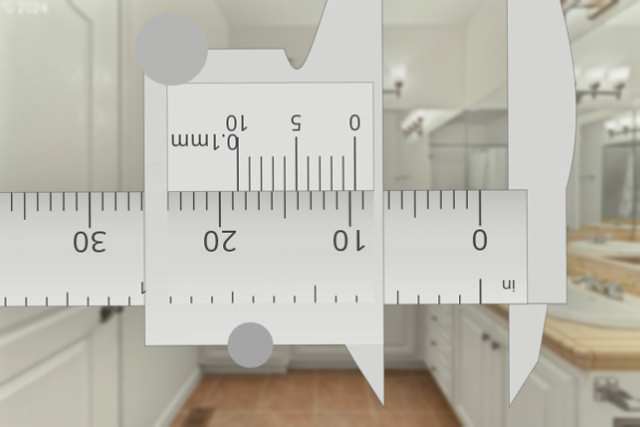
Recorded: value=9.6 unit=mm
